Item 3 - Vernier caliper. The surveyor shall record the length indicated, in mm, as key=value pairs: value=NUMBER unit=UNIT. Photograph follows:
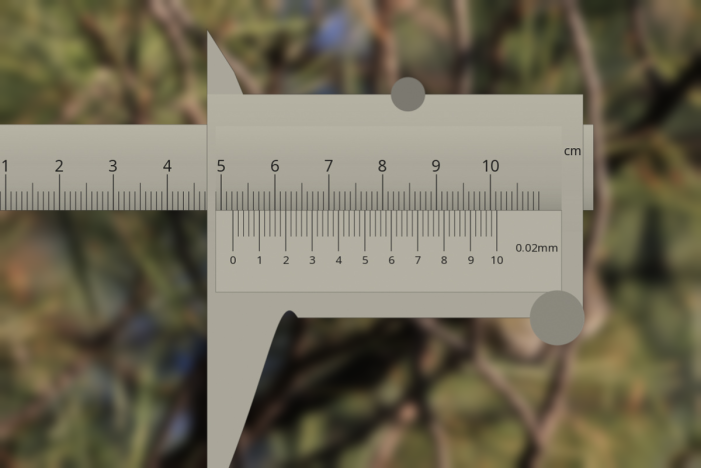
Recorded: value=52.2 unit=mm
